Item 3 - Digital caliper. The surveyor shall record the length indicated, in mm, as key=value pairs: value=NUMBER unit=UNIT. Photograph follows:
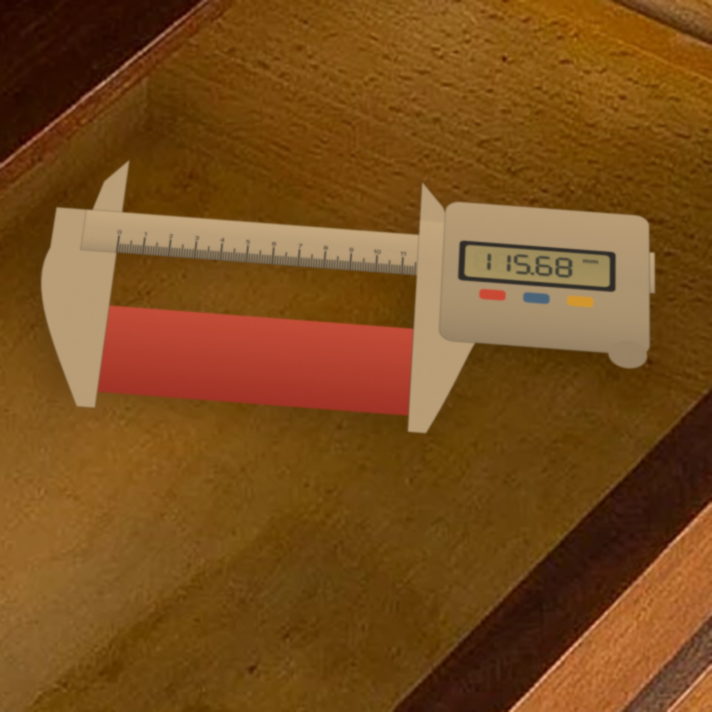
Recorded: value=115.68 unit=mm
